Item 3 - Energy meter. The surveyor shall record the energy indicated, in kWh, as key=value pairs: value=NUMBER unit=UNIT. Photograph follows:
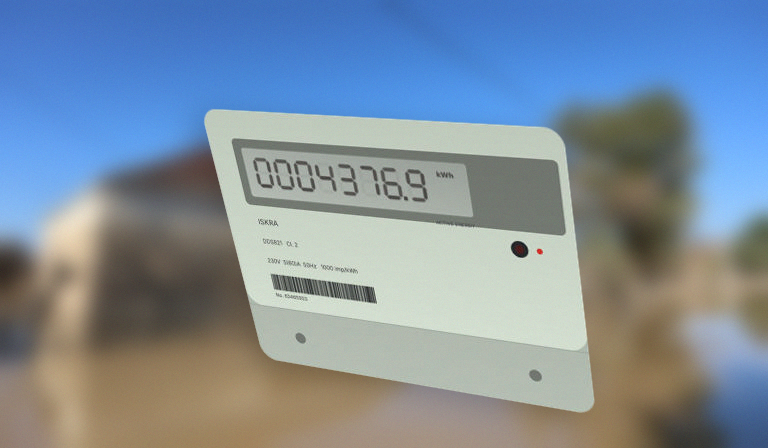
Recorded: value=4376.9 unit=kWh
